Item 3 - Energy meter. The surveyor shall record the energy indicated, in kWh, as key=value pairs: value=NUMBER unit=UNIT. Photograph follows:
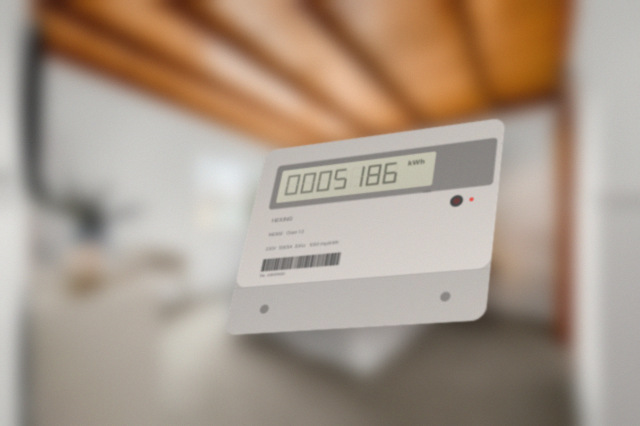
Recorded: value=5186 unit=kWh
